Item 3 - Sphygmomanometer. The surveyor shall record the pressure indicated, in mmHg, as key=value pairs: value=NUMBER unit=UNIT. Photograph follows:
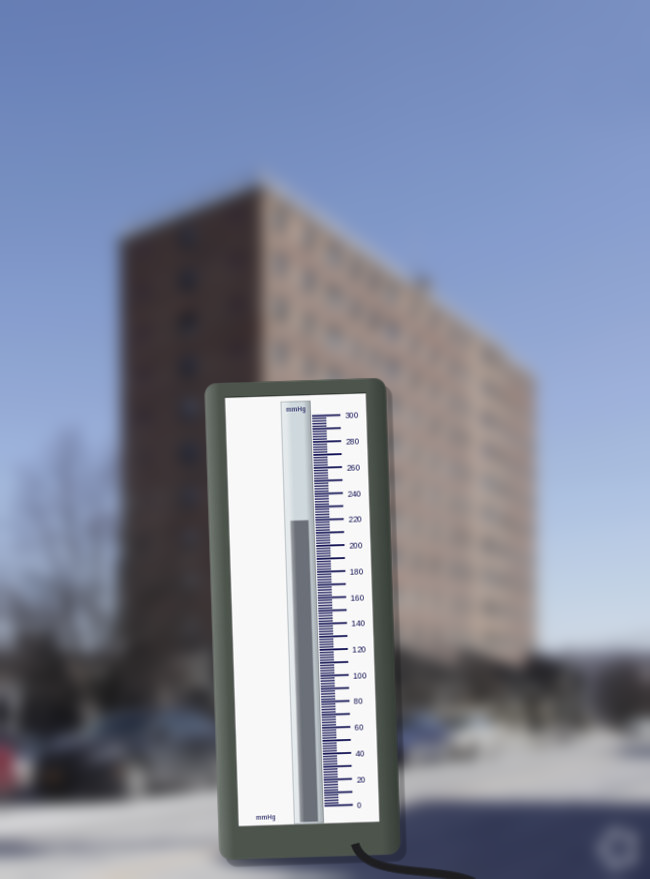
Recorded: value=220 unit=mmHg
